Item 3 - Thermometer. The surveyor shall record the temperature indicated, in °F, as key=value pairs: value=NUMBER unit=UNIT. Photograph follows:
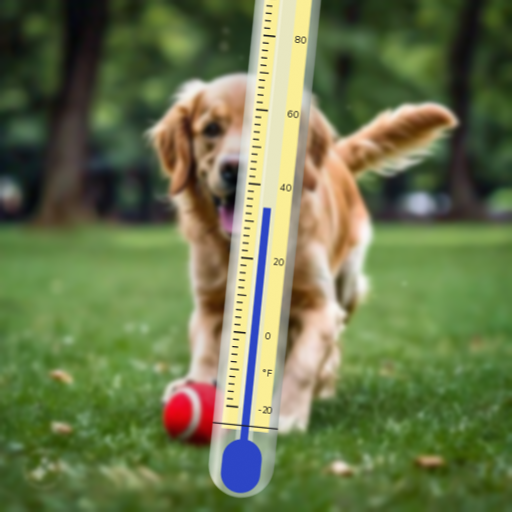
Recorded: value=34 unit=°F
